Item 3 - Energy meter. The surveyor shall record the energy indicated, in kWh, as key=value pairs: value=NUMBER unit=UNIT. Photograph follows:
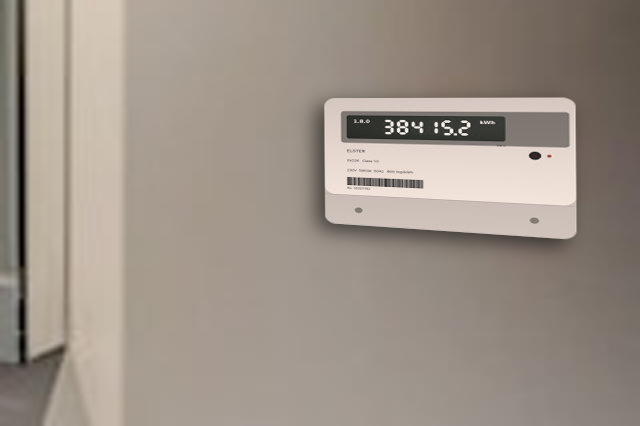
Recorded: value=38415.2 unit=kWh
